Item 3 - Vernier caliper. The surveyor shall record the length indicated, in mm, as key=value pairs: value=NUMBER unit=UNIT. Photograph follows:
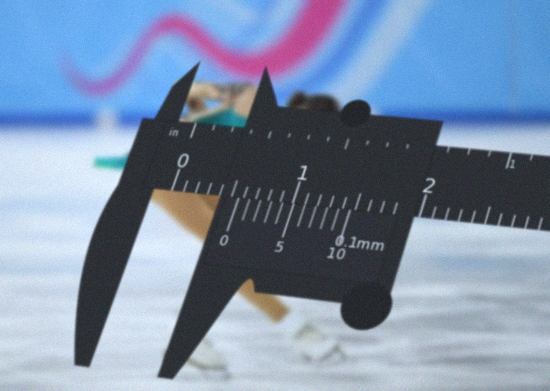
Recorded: value=5.6 unit=mm
